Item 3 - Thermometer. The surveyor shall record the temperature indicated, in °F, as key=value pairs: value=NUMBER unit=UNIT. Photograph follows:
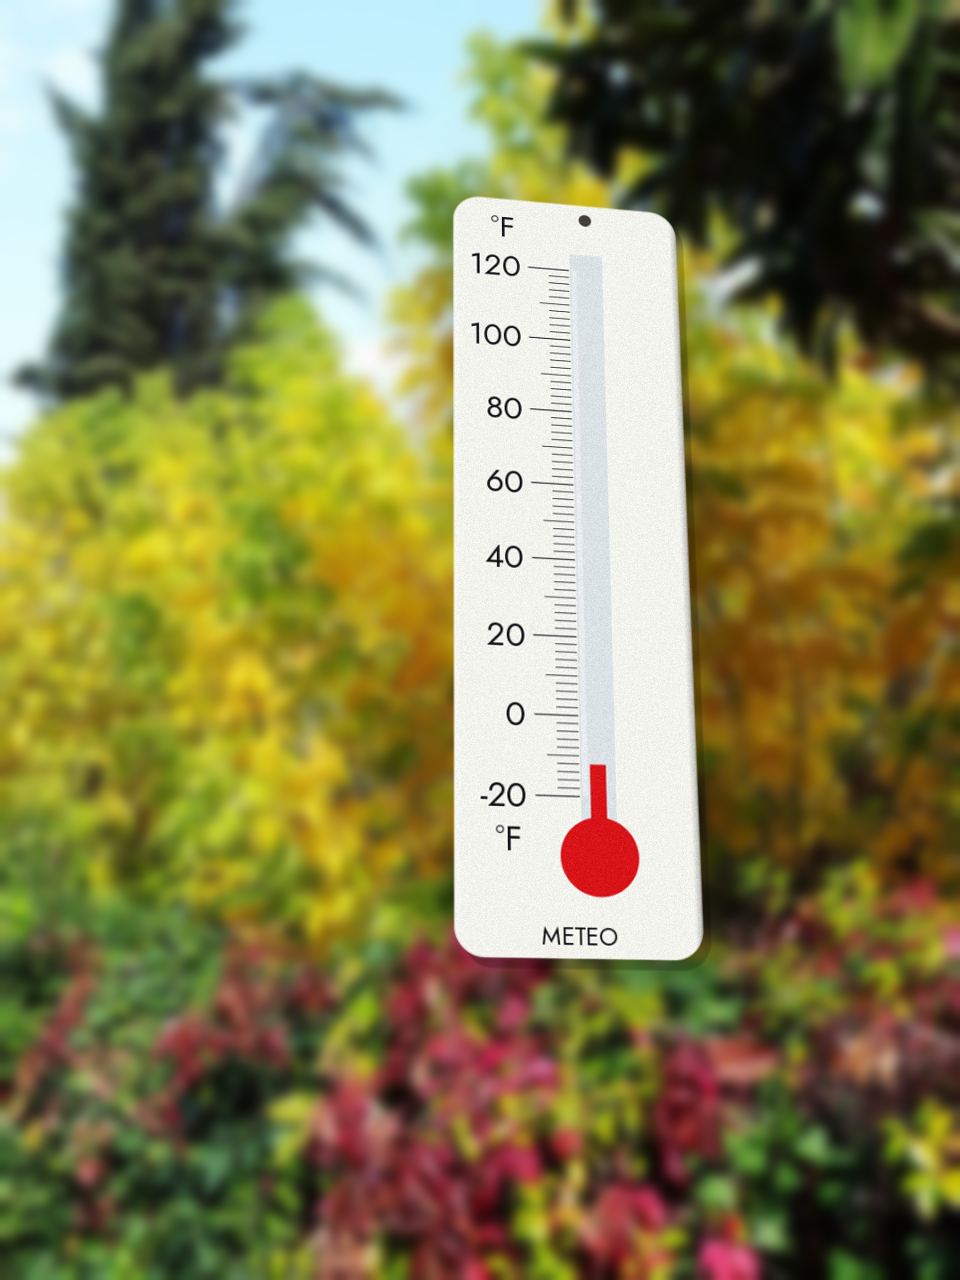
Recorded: value=-12 unit=°F
